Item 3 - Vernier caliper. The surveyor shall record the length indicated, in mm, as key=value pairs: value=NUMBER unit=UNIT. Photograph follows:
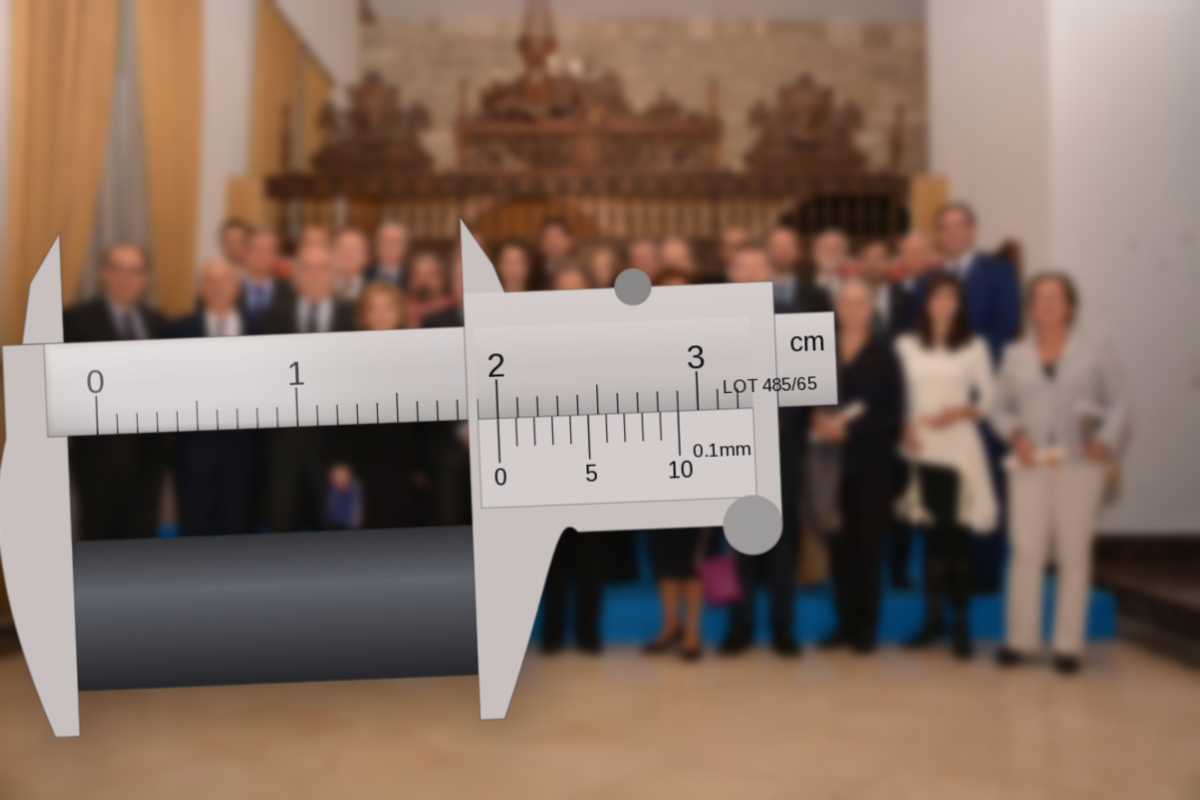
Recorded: value=20.0 unit=mm
